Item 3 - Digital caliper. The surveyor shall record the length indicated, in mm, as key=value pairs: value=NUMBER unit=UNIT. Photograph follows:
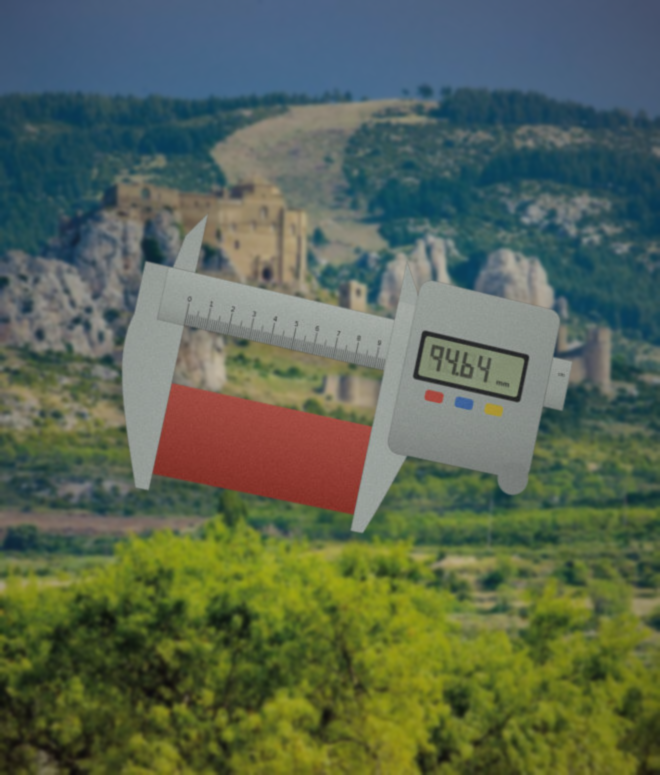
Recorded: value=94.64 unit=mm
